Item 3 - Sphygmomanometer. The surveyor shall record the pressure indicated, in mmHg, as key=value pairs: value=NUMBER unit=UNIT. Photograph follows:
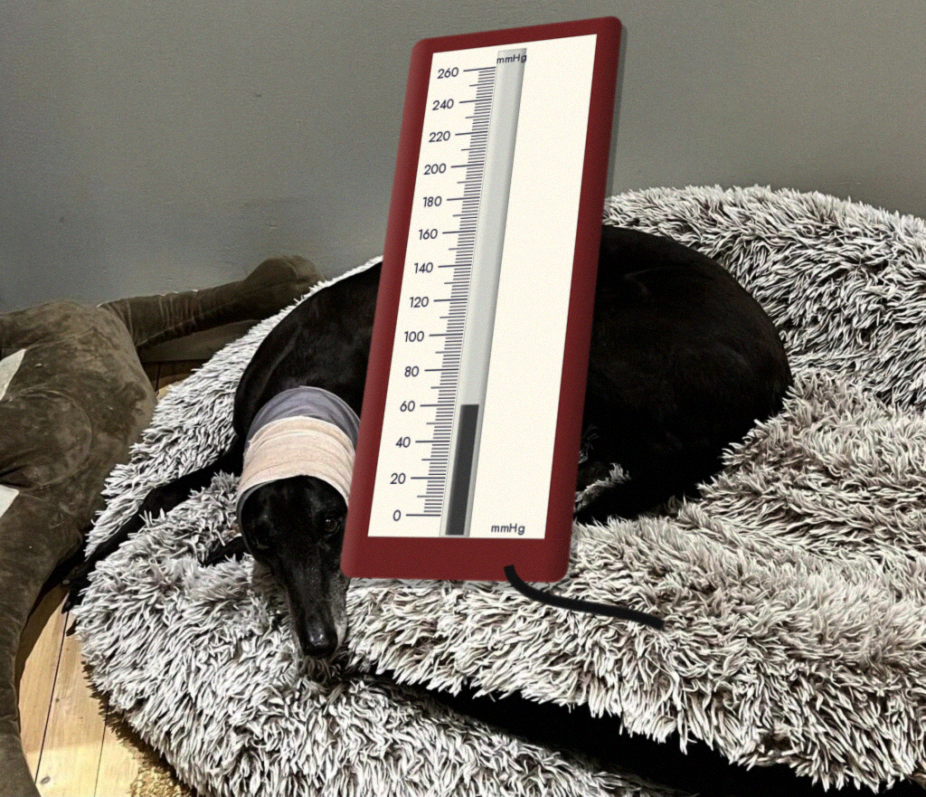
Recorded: value=60 unit=mmHg
